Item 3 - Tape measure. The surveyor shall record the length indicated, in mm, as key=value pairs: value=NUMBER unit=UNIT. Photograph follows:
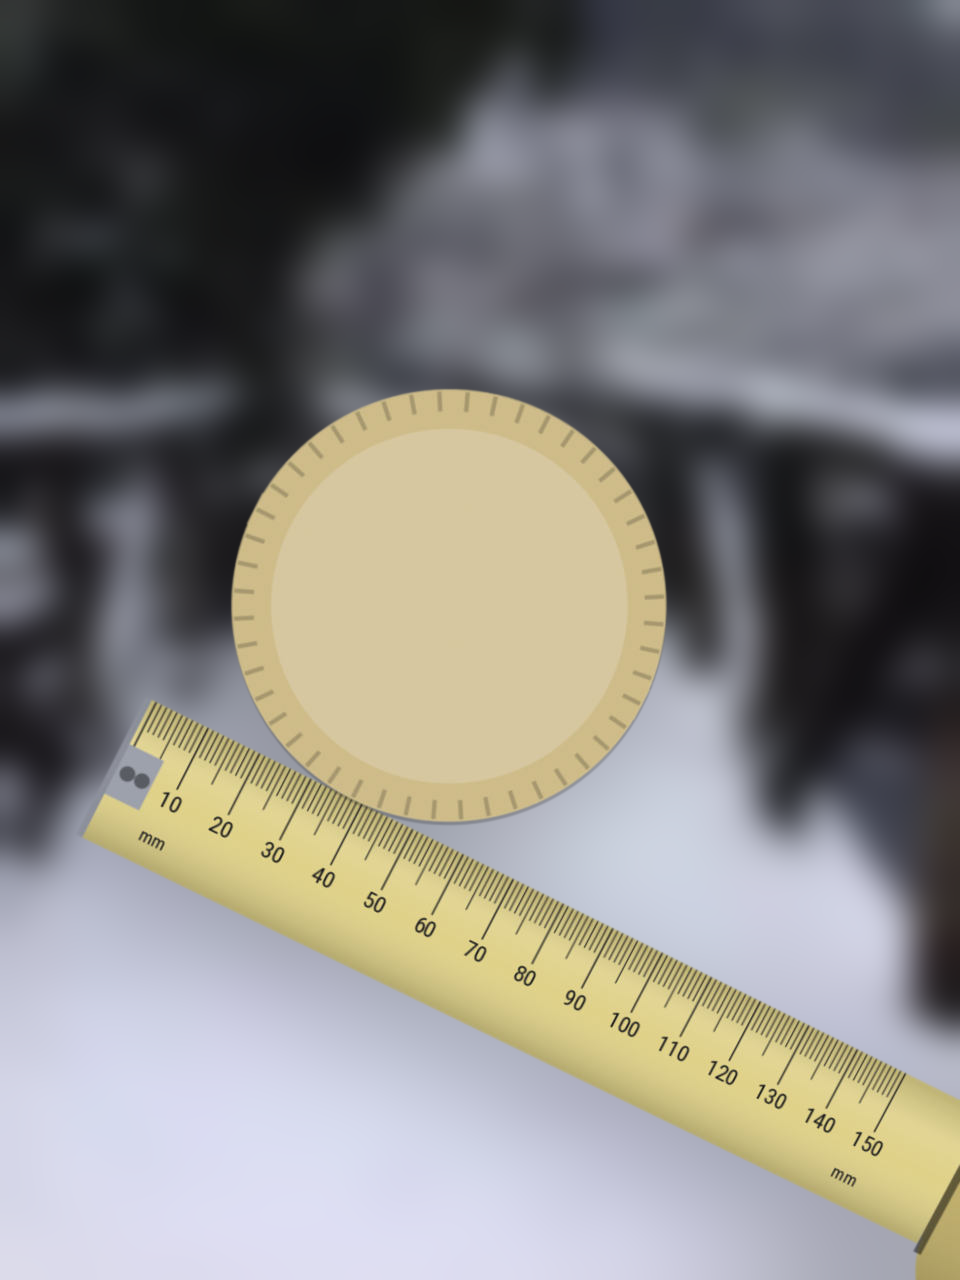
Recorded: value=76 unit=mm
